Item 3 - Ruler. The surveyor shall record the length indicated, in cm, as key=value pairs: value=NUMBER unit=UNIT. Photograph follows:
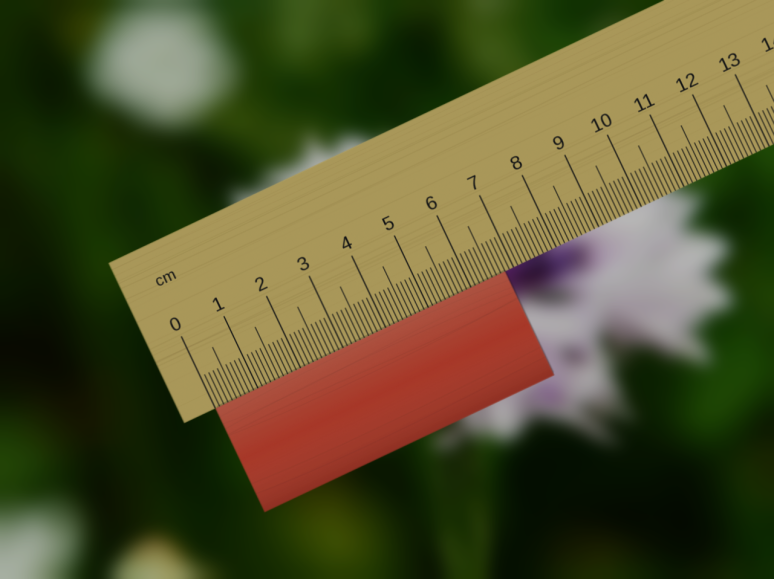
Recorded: value=6.8 unit=cm
